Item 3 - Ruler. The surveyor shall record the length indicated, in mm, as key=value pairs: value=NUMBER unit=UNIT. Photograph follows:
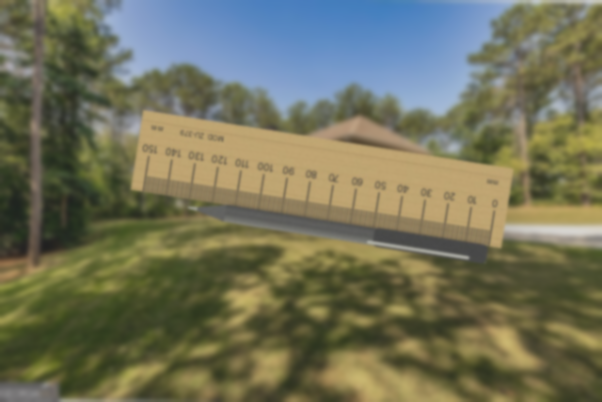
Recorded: value=130 unit=mm
